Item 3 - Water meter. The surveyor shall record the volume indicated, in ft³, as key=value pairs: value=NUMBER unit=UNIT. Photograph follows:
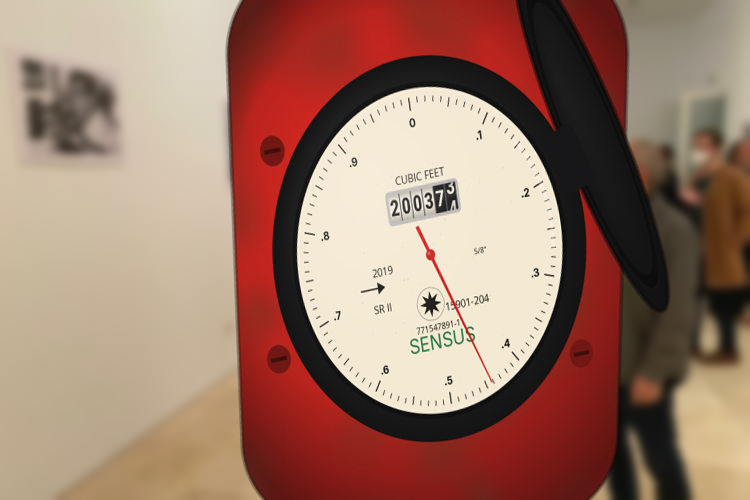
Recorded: value=200373.44 unit=ft³
